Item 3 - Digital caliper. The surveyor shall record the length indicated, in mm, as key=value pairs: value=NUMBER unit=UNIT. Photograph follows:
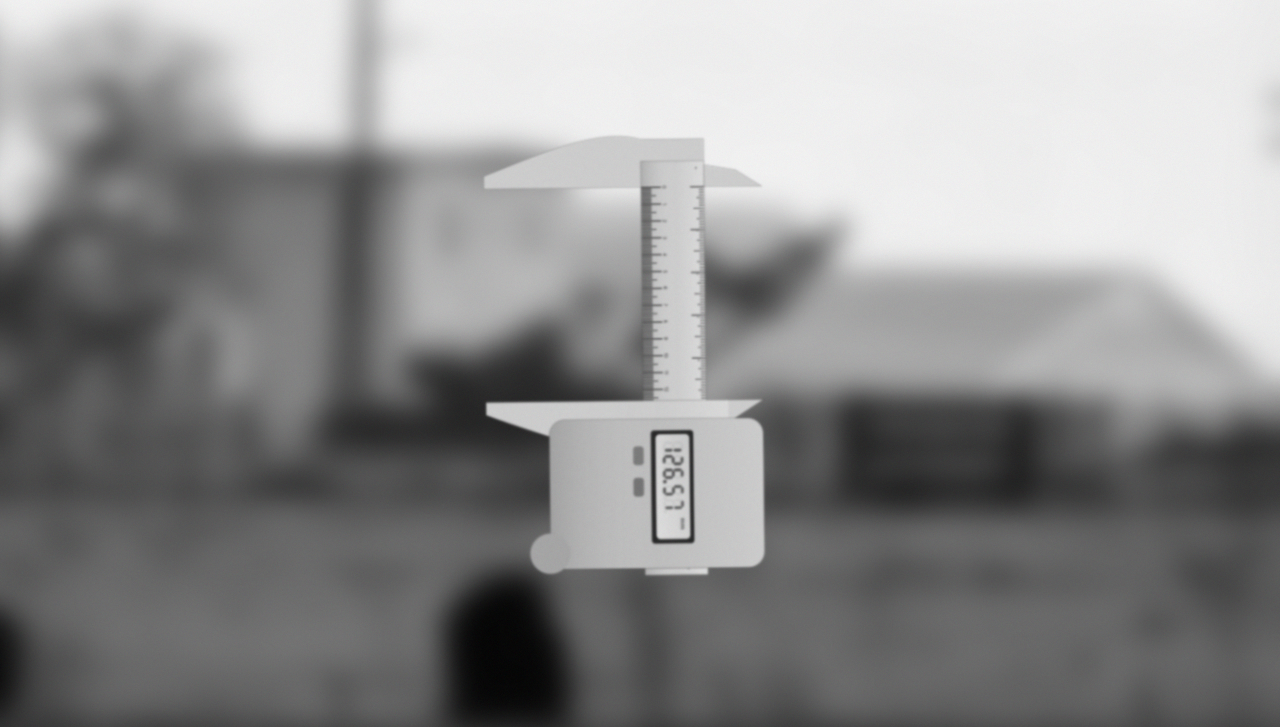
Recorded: value=126.57 unit=mm
